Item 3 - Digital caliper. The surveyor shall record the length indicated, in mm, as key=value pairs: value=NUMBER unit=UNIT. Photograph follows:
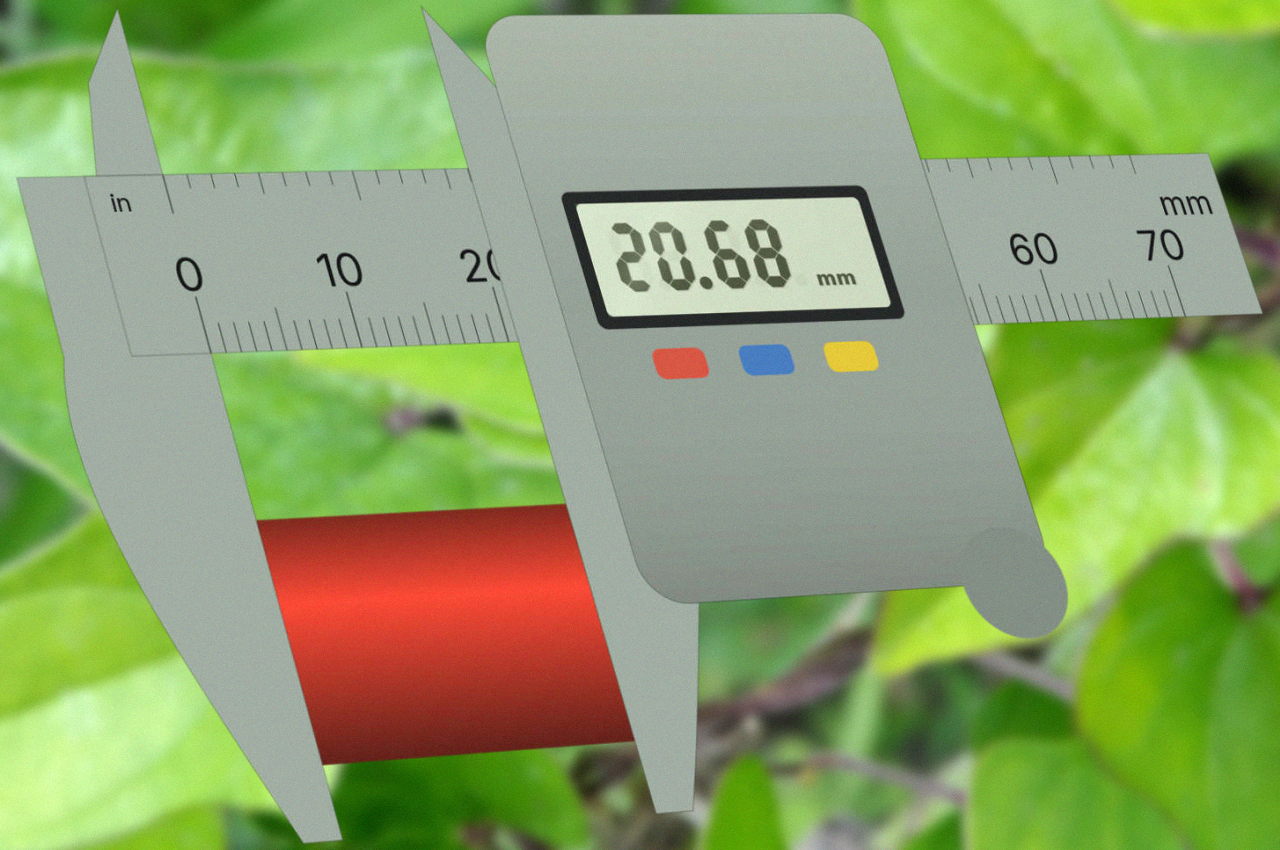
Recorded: value=20.68 unit=mm
